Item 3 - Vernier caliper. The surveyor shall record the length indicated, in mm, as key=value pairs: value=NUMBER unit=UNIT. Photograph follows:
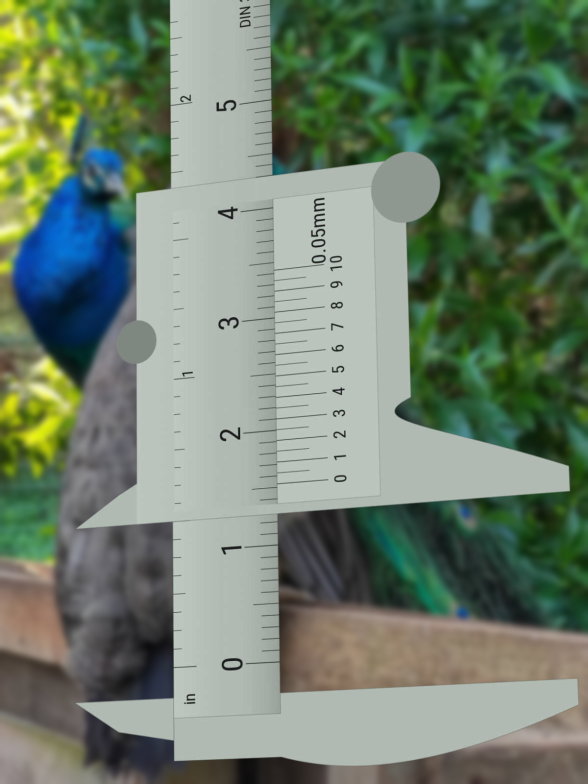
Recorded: value=15.3 unit=mm
